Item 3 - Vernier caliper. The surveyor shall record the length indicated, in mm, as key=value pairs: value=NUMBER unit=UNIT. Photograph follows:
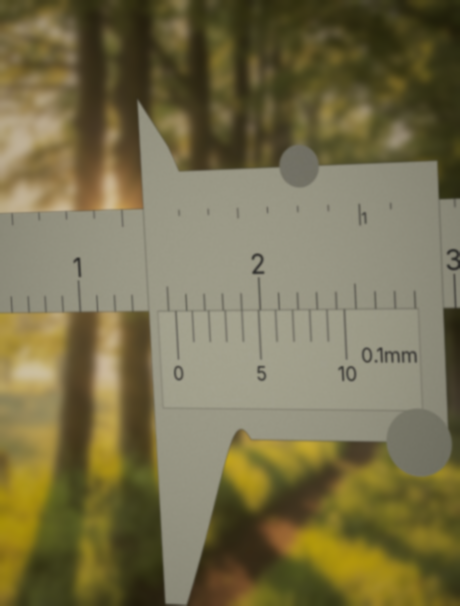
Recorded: value=15.4 unit=mm
